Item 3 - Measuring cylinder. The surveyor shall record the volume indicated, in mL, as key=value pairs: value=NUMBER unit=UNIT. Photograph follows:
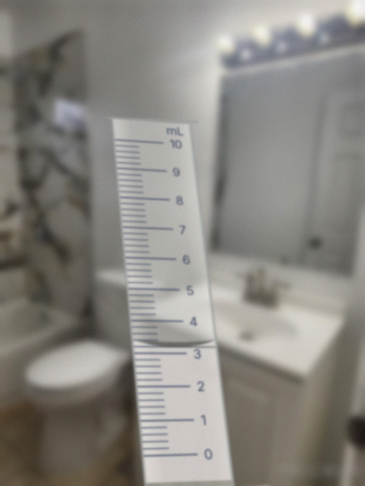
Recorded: value=3.2 unit=mL
